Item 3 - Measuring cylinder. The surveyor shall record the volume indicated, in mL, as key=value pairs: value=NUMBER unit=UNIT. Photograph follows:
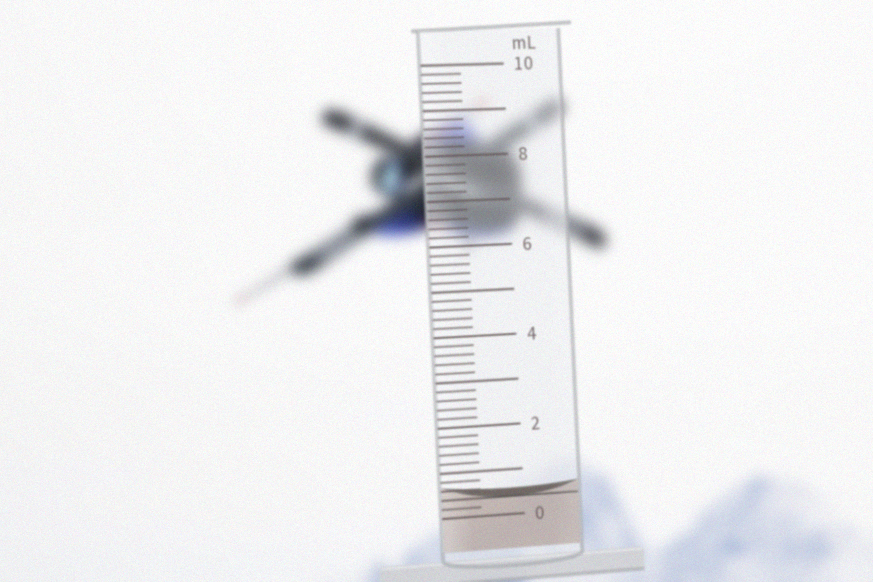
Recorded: value=0.4 unit=mL
